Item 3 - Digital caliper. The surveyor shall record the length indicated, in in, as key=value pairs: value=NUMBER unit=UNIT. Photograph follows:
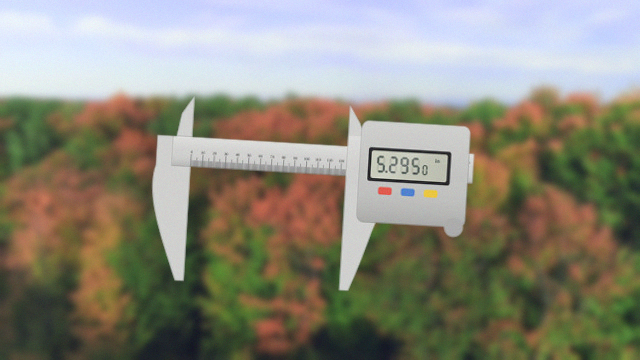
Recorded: value=5.2950 unit=in
